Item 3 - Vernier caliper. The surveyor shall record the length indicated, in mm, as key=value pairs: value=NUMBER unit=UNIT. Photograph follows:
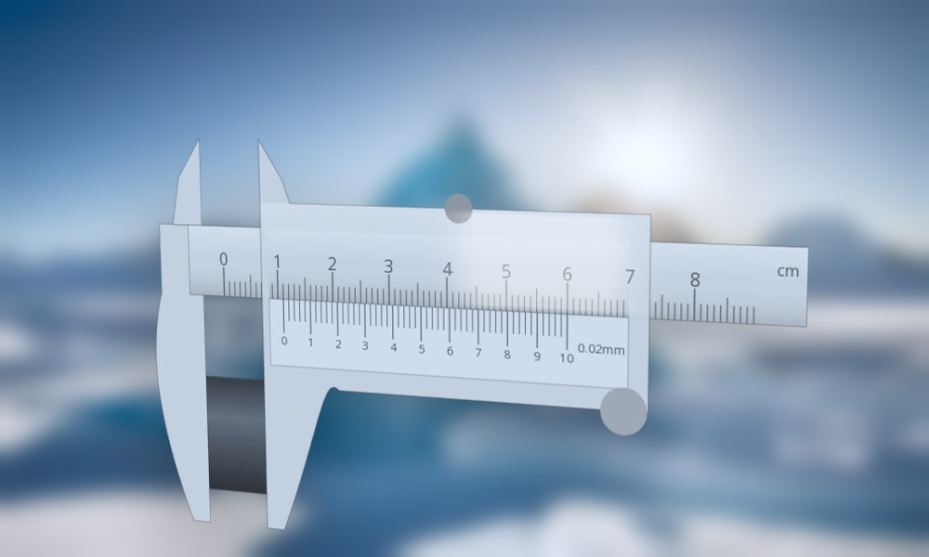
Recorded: value=11.0 unit=mm
